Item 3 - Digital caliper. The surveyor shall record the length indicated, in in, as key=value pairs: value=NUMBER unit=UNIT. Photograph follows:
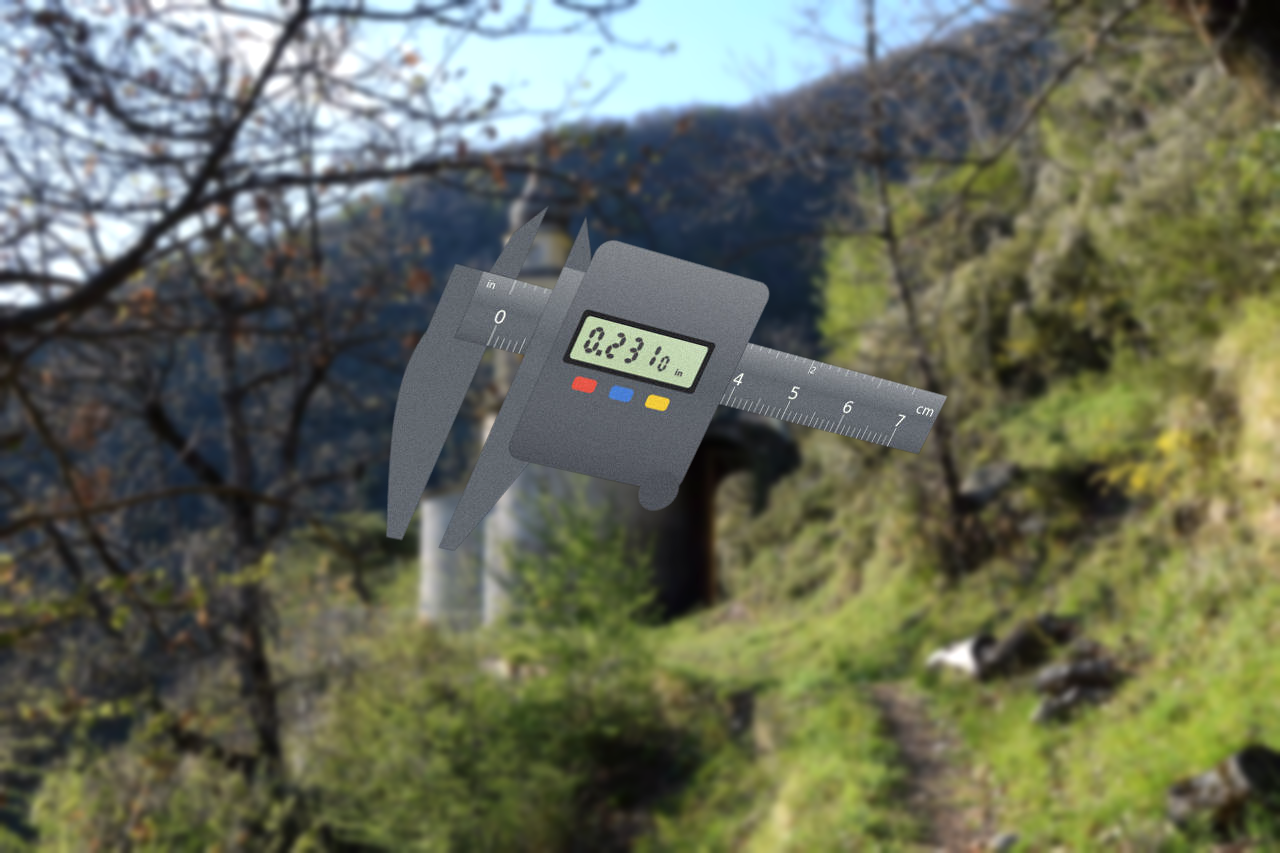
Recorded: value=0.2310 unit=in
